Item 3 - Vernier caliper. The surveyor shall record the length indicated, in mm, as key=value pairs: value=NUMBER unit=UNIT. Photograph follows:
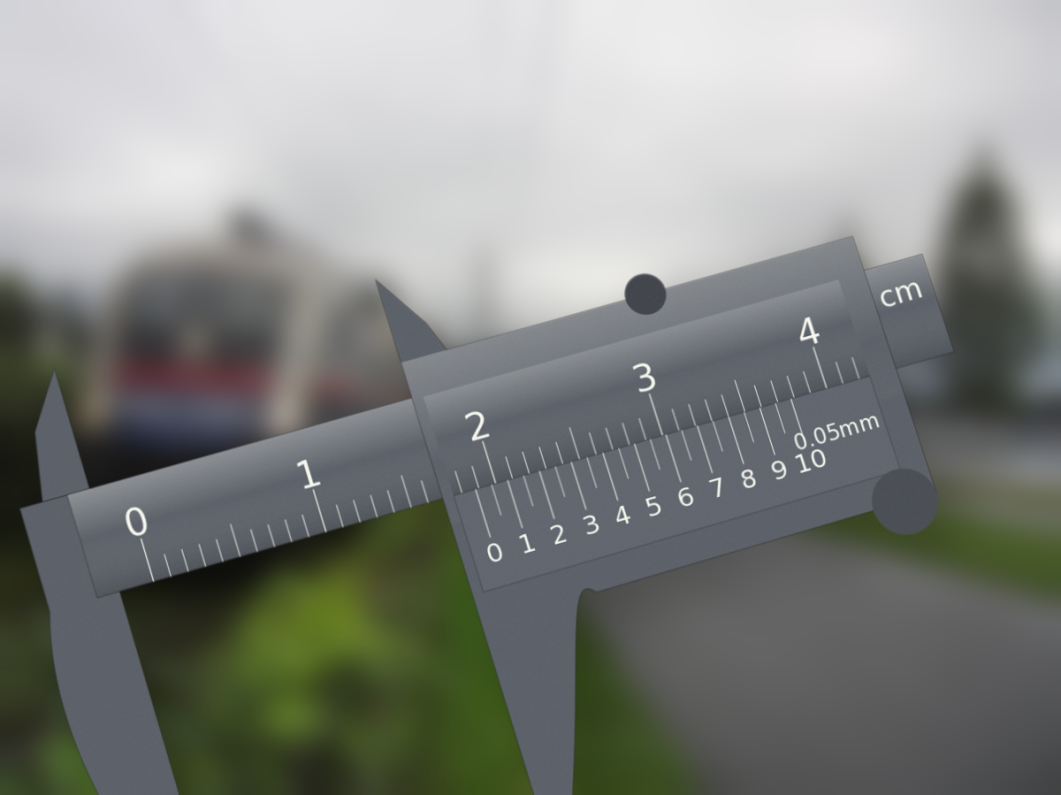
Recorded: value=18.8 unit=mm
